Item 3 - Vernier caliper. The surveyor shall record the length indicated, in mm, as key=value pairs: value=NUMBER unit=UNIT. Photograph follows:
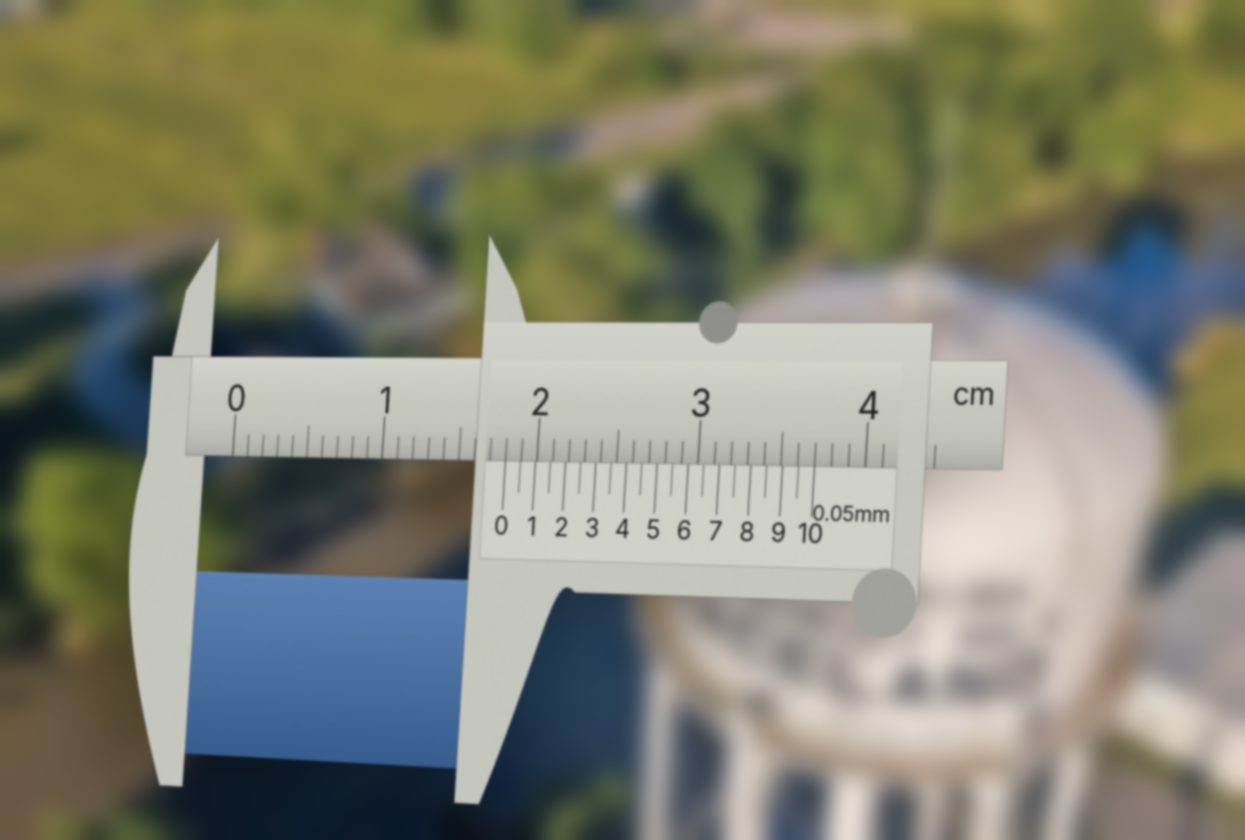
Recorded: value=18.0 unit=mm
